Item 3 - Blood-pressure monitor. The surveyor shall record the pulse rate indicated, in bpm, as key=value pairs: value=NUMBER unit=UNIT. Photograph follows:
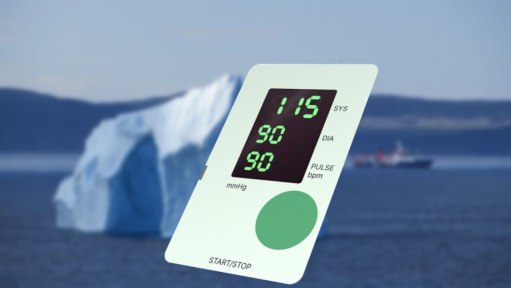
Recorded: value=90 unit=bpm
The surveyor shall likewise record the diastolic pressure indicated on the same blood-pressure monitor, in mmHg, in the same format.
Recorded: value=90 unit=mmHg
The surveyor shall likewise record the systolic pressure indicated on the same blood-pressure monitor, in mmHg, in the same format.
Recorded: value=115 unit=mmHg
